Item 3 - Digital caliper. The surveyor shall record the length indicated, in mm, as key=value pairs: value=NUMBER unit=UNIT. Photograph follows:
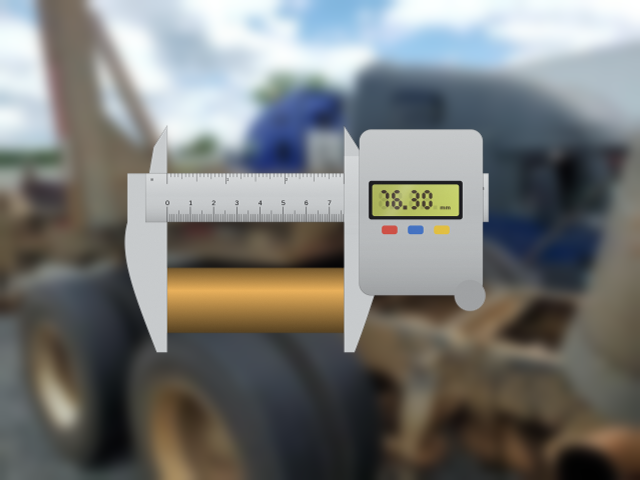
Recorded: value=76.30 unit=mm
